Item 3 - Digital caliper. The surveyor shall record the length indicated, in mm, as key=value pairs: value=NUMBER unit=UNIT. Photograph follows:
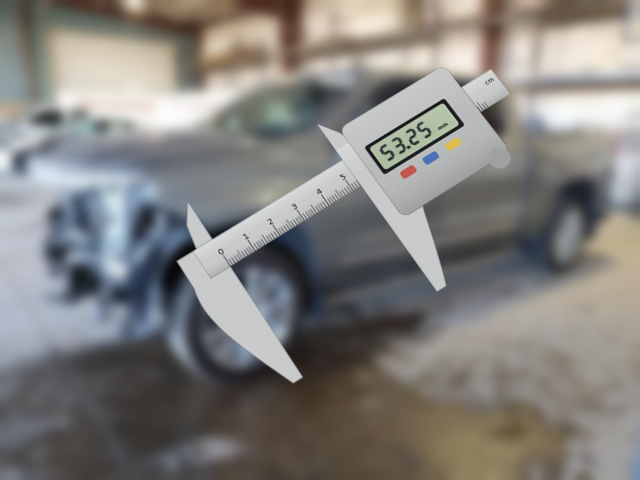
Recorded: value=53.25 unit=mm
